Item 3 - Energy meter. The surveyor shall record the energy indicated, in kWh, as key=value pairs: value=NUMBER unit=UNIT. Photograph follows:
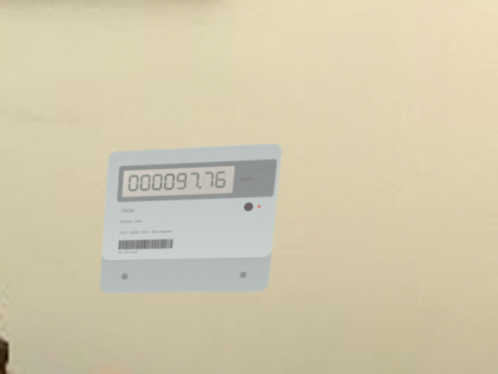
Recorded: value=97.76 unit=kWh
